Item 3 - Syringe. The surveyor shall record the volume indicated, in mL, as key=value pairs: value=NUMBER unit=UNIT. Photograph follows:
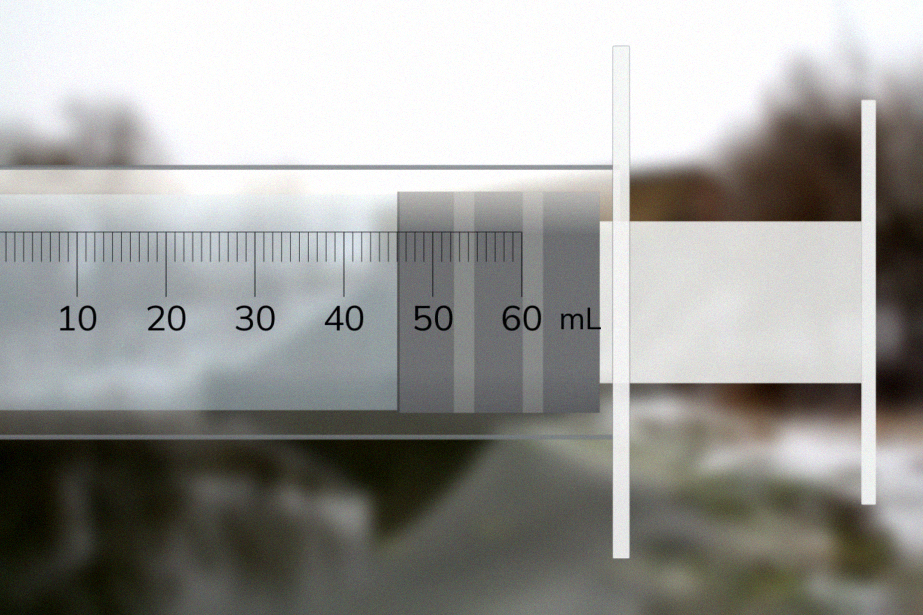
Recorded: value=46 unit=mL
